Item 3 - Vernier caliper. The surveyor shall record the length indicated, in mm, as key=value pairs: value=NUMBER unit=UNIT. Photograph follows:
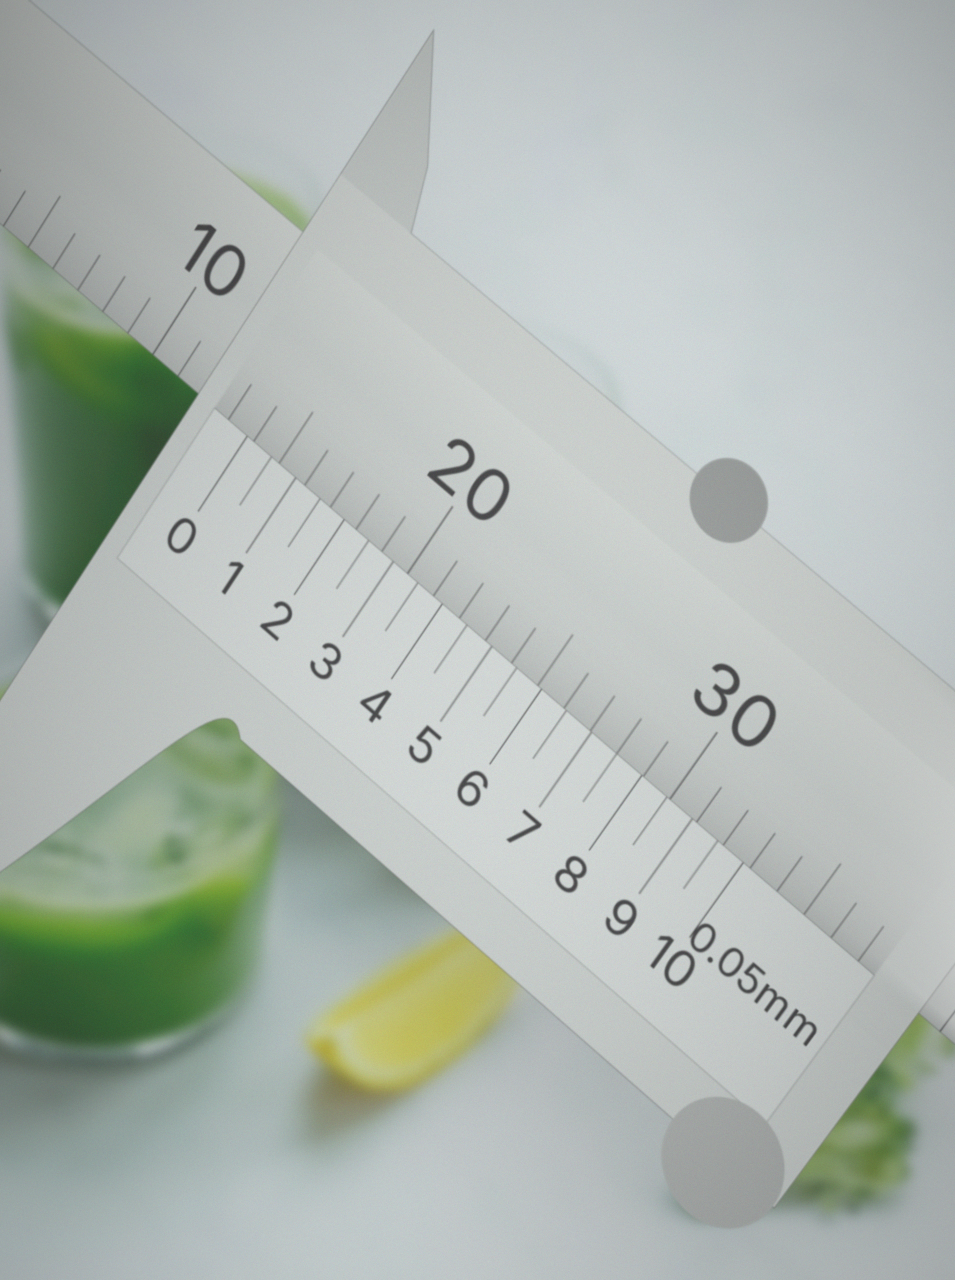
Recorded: value=13.75 unit=mm
